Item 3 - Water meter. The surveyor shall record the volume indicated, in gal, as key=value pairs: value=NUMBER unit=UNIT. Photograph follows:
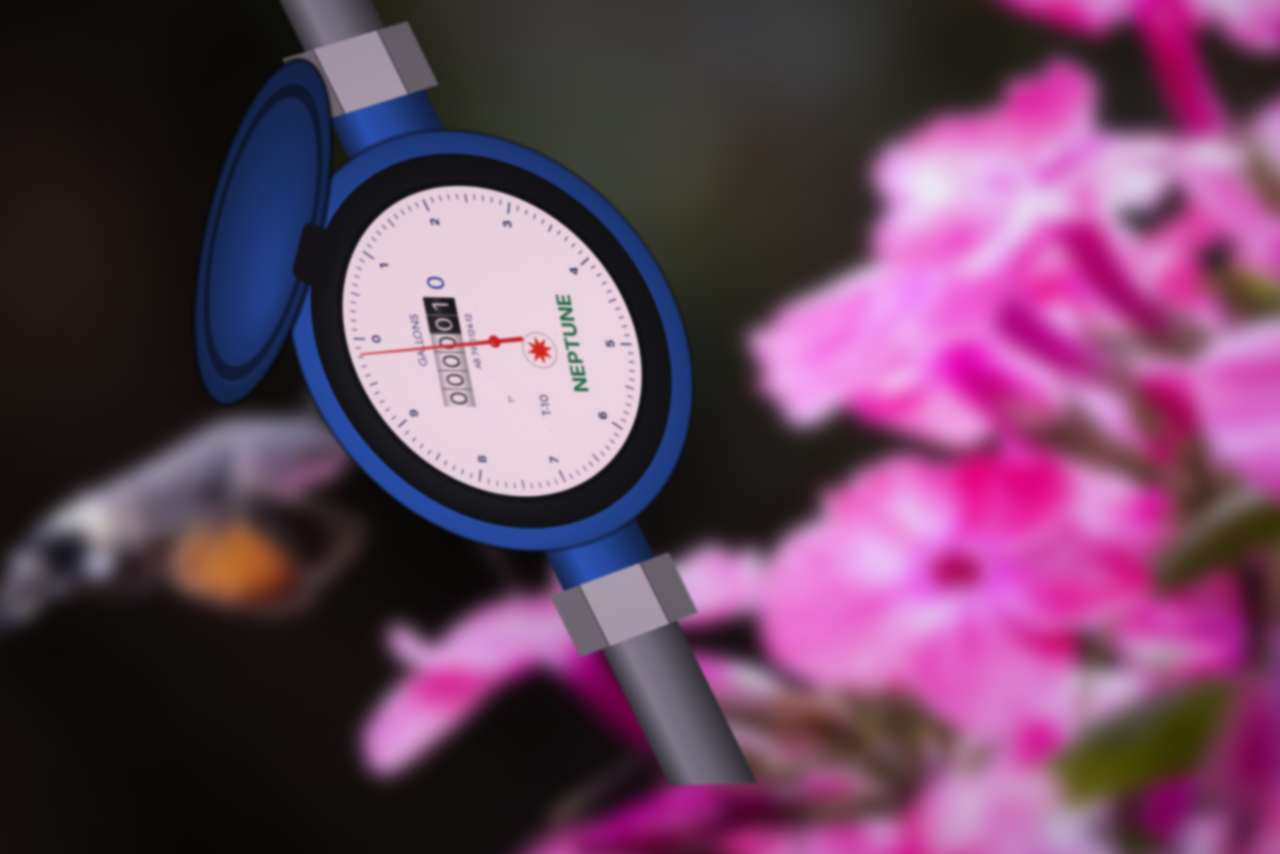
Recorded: value=9.8 unit=gal
